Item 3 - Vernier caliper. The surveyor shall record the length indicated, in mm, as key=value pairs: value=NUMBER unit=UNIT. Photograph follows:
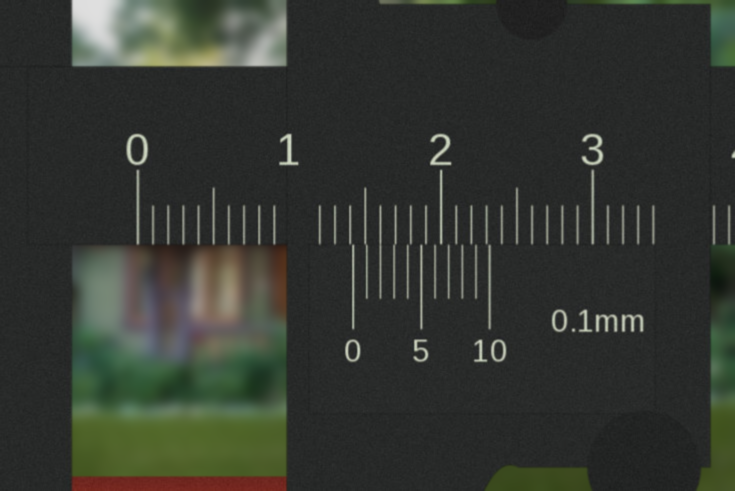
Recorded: value=14.2 unit=mm
